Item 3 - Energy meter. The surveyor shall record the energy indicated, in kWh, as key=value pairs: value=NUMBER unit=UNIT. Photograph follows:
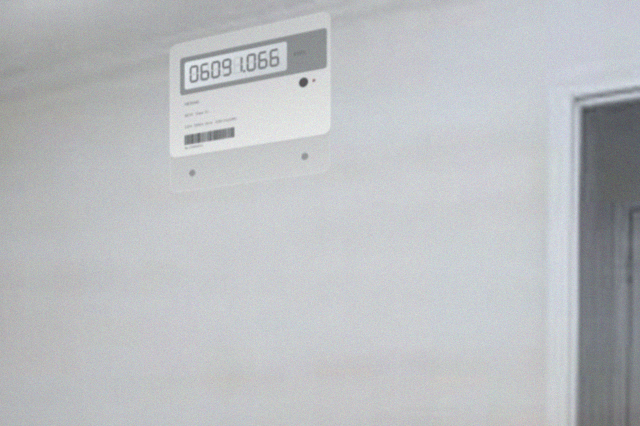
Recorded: value=6091.066 unit=kWh
